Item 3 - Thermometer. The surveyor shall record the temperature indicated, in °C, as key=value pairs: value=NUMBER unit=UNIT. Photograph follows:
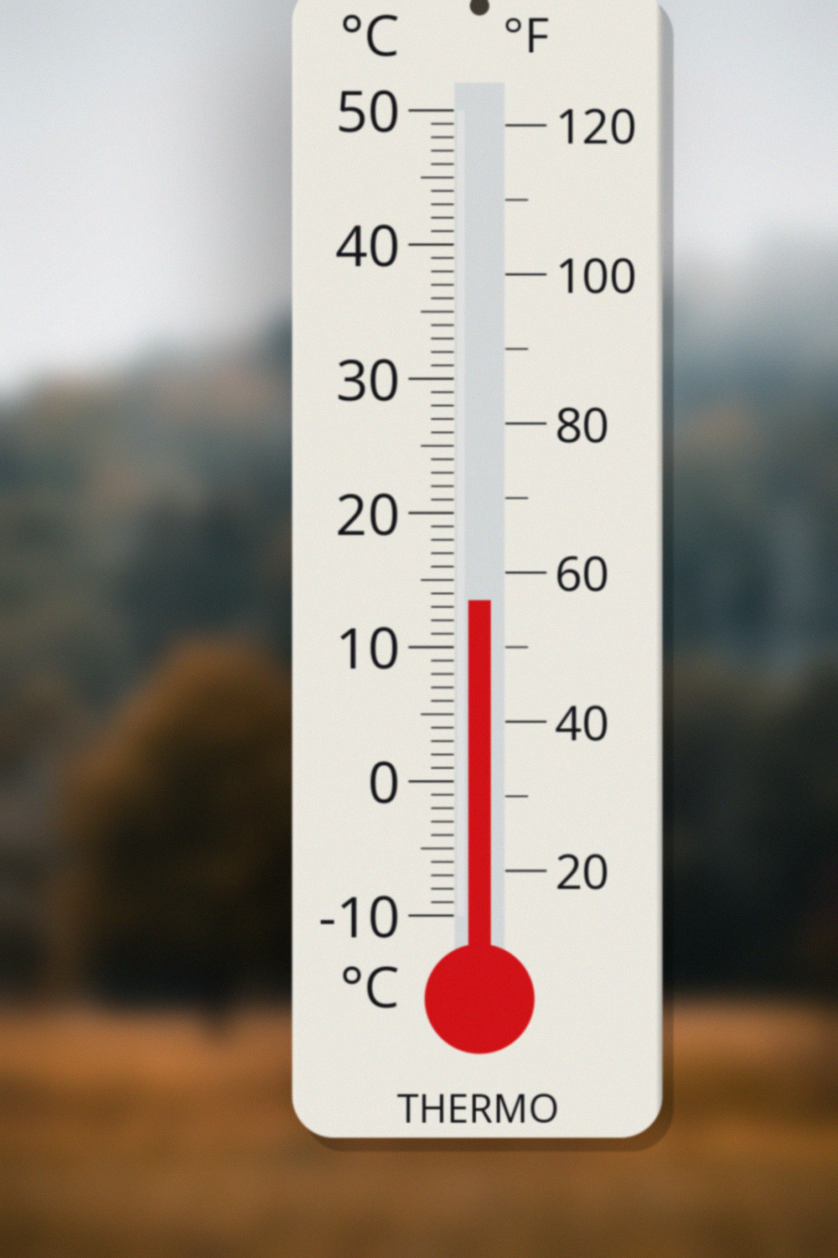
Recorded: value=13.5 unit=°C
